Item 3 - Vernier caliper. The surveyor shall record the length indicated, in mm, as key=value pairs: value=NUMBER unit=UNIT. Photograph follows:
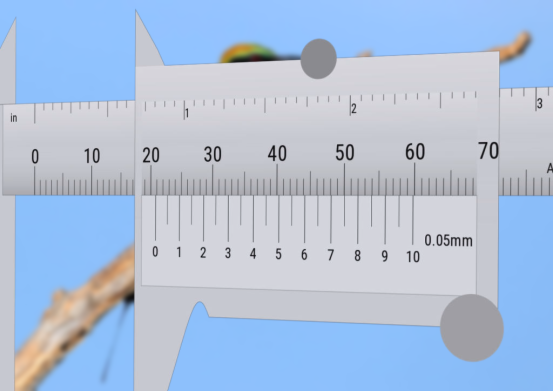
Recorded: value=20.8 unit=mm
